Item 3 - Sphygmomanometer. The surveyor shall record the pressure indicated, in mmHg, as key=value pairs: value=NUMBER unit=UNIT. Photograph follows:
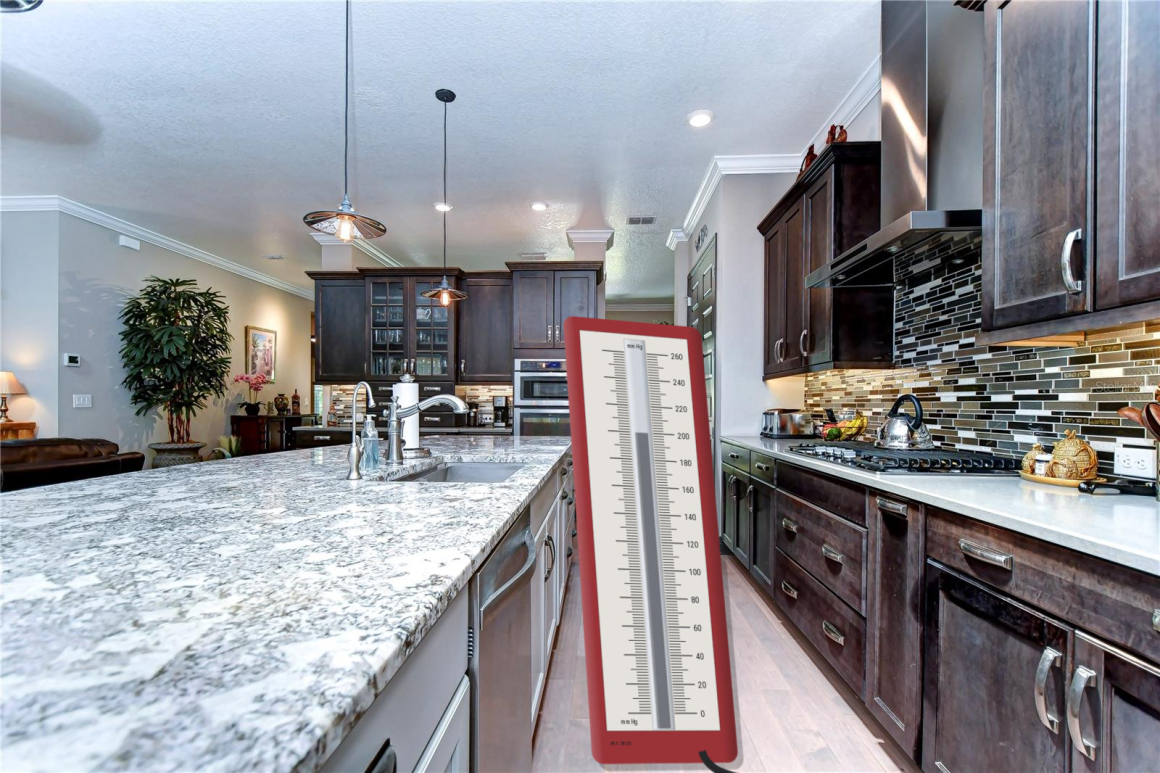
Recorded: value=200 unit=mmHg
